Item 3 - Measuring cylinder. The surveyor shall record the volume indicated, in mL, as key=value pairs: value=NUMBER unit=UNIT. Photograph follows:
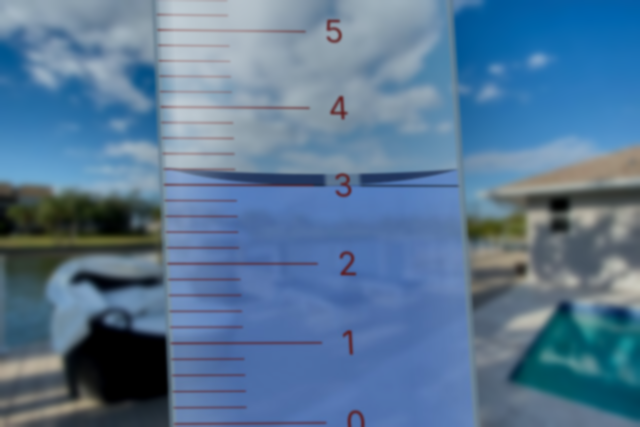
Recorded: value=3 unit=mL
